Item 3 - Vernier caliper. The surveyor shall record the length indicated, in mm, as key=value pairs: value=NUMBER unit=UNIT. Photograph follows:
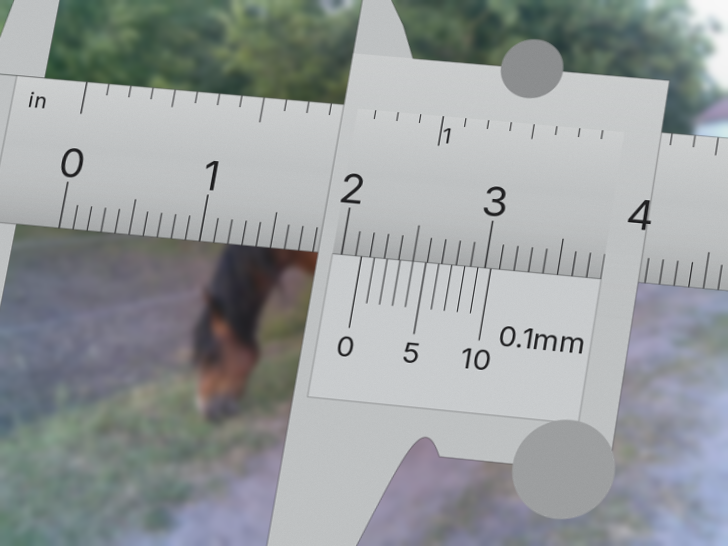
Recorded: value=21.4 unit=mm
